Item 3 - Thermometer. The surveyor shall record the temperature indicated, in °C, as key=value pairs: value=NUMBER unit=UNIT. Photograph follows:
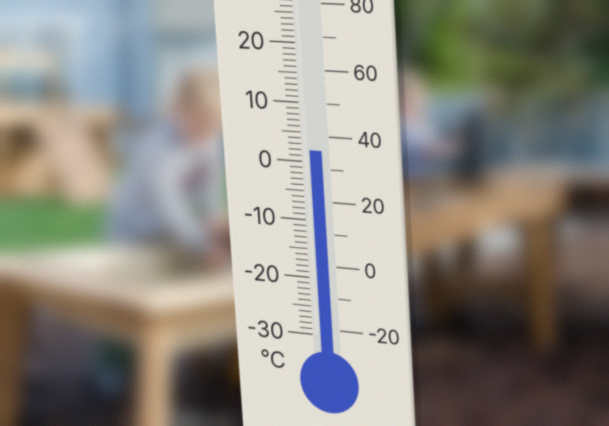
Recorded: value=2 unit=°C
